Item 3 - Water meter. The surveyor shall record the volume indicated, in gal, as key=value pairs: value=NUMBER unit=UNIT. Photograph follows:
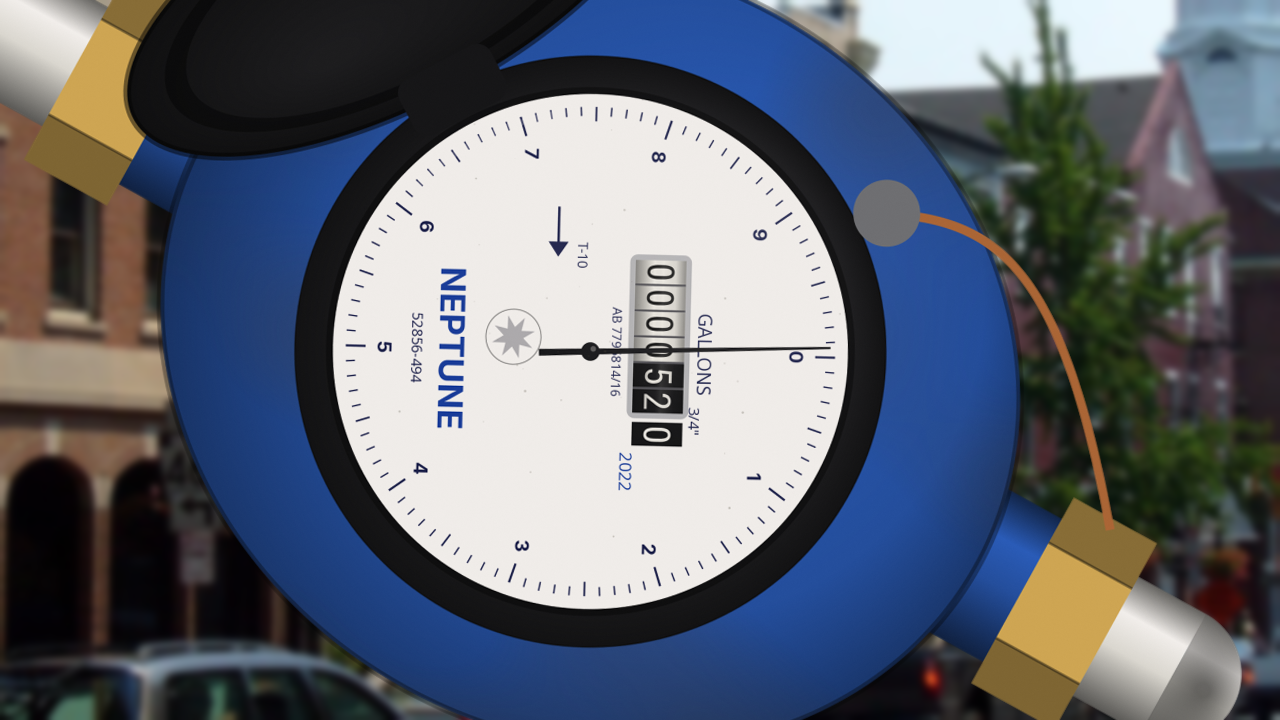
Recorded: value=519.9 unit=gal
